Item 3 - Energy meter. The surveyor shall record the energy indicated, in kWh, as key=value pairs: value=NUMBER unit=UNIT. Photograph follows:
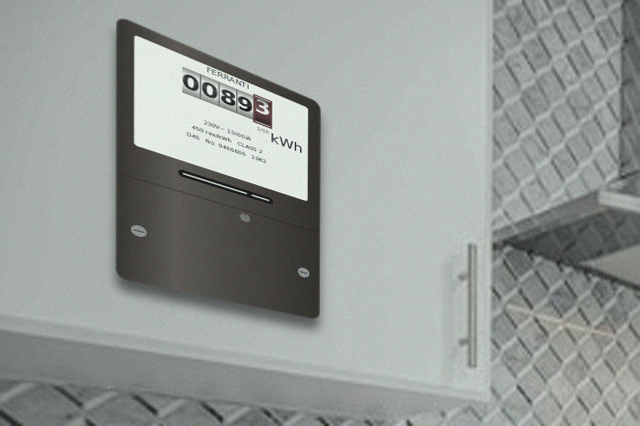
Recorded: value=89.3 unit=kWh
